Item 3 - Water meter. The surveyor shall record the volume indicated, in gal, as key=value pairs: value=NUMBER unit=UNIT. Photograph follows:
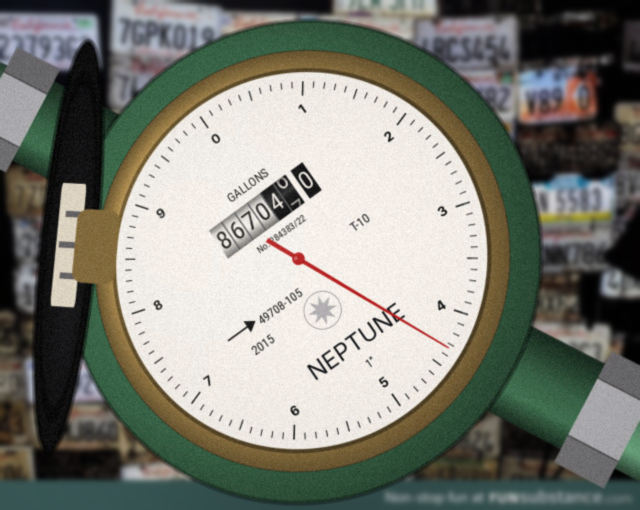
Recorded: value=8670464.3 unit=gal
